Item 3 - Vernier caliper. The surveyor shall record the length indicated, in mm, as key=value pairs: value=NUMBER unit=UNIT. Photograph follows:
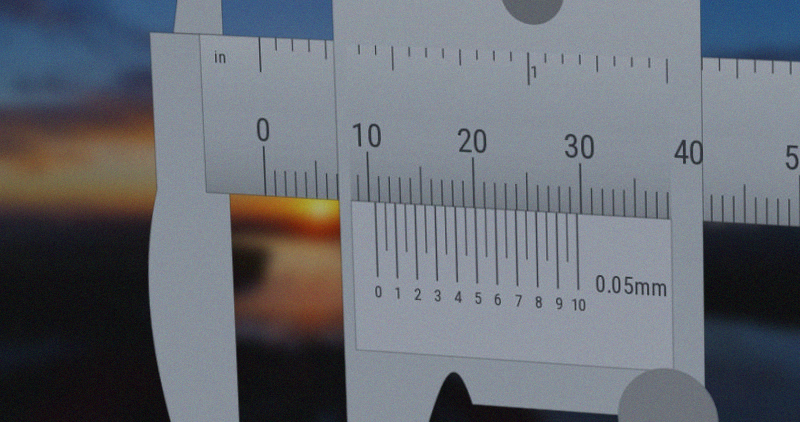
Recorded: value=10.6 unit=mm
